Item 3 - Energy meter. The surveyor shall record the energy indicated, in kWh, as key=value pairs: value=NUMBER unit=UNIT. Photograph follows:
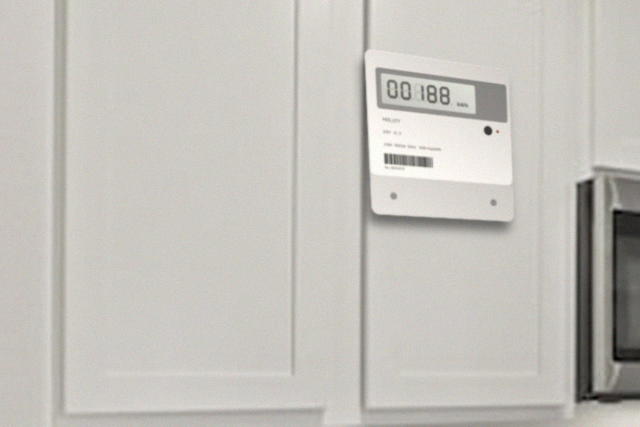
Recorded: value=188 unit=kWh
